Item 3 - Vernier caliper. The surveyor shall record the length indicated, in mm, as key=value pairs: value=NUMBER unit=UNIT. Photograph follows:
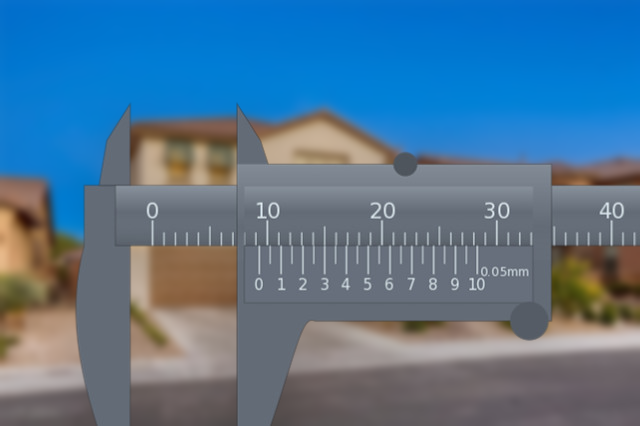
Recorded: value=9.3 unit=mm
